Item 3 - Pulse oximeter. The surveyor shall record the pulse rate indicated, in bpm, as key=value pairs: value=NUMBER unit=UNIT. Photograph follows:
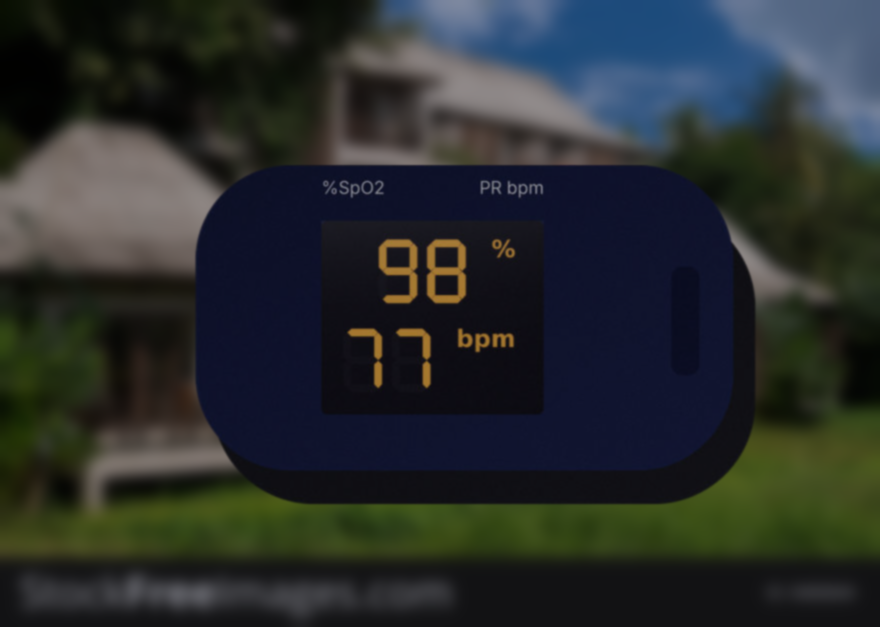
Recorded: value=77 unit=bpm
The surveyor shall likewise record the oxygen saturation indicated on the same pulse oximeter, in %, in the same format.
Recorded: value=98 unit=%
